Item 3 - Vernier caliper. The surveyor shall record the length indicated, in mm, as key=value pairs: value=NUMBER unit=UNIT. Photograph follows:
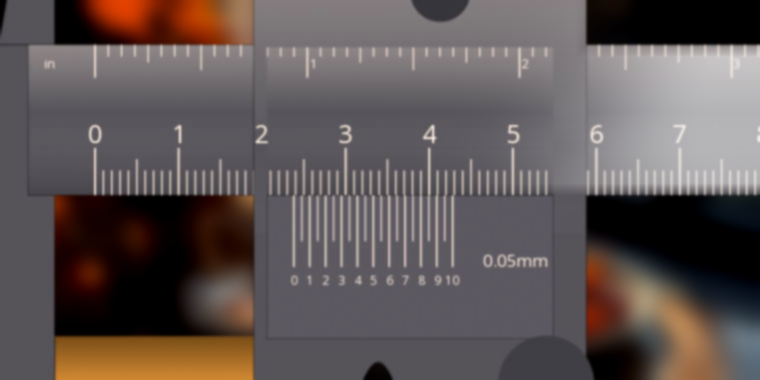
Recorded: value=23.8 unit=mm
